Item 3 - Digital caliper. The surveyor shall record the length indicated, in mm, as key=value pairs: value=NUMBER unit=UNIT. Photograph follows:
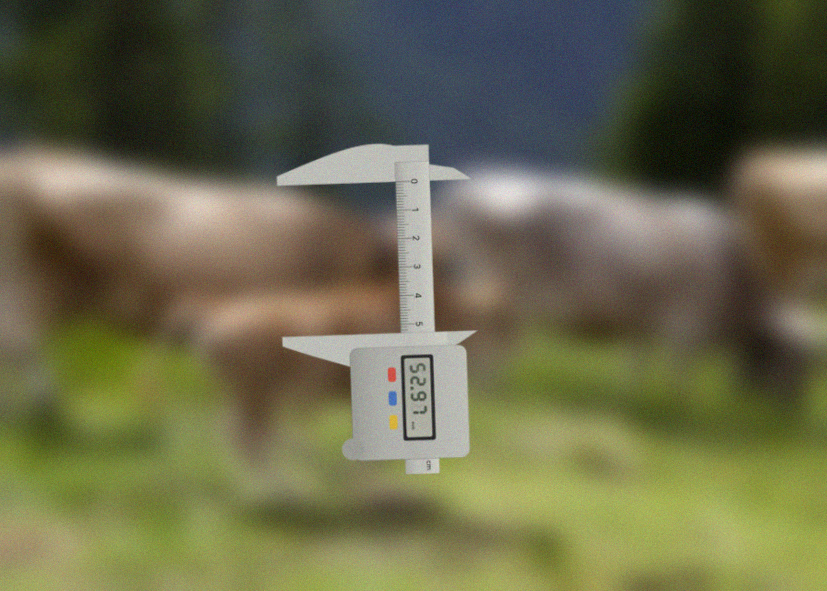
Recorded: value=52.97 unit=mm
